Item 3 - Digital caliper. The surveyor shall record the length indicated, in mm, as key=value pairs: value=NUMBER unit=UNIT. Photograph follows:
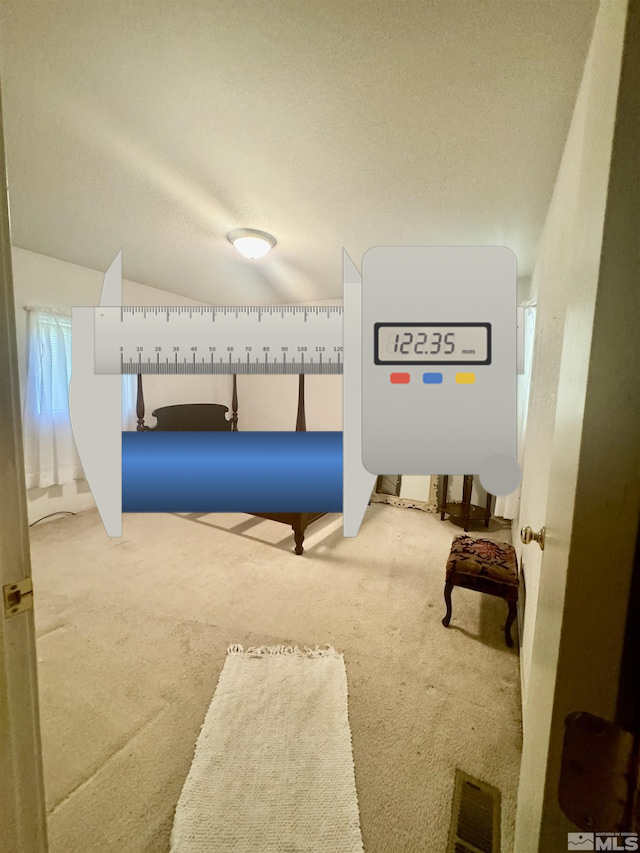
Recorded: value=122.35 unit=mm
